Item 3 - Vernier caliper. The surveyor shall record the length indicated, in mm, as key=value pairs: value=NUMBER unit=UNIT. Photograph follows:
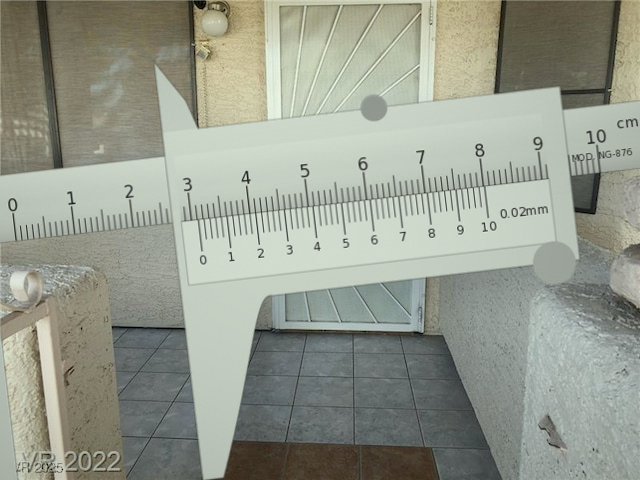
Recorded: value=31.2 unit=mm
